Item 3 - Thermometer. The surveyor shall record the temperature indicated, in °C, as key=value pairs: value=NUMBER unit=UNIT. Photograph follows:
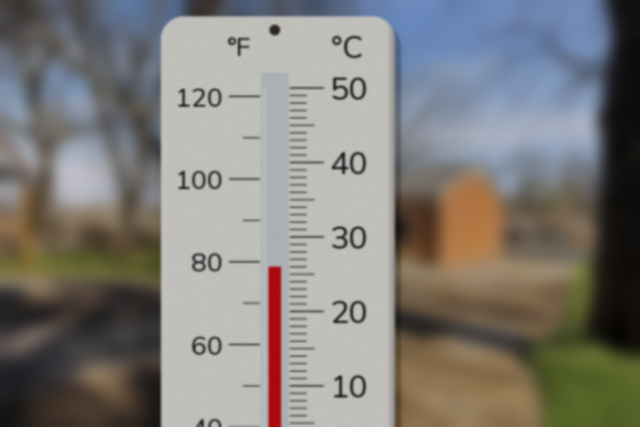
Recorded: value=26 unit=°C
